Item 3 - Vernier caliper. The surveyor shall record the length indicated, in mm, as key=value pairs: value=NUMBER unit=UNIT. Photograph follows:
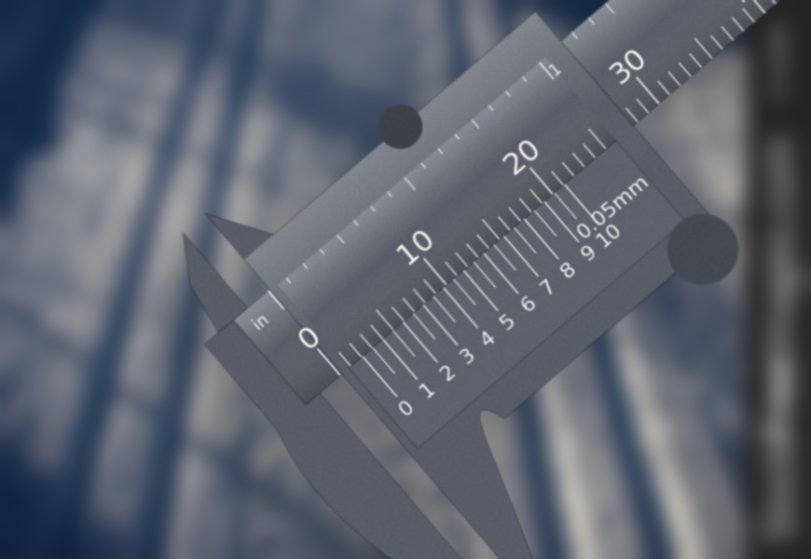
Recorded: value=2.1 unit=mm
